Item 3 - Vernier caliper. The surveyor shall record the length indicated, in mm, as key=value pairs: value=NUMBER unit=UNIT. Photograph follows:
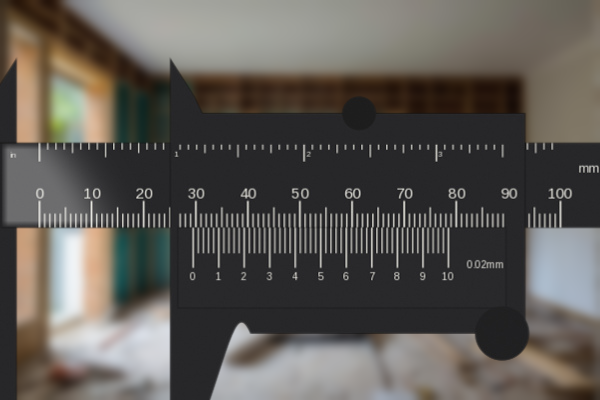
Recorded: value=29.5 unit=mm
